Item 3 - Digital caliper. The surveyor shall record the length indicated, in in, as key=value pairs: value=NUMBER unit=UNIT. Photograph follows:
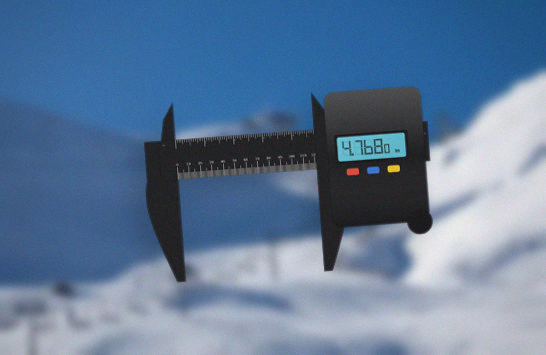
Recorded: value=4.7680 unit=in
